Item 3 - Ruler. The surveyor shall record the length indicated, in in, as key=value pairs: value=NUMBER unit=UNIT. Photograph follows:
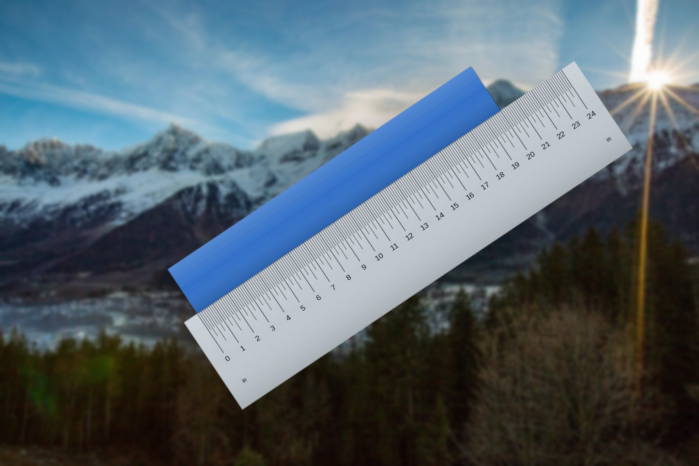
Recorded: value=20 unit=in
